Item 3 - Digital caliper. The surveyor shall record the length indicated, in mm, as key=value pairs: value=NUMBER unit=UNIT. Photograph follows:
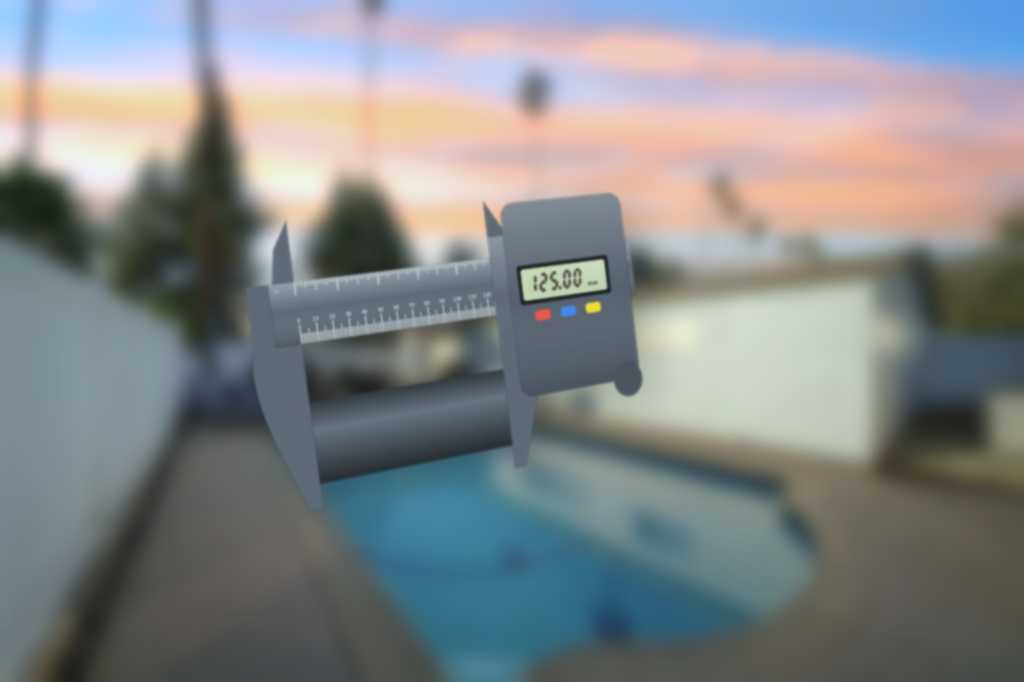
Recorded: value=125.00 unit=mm
